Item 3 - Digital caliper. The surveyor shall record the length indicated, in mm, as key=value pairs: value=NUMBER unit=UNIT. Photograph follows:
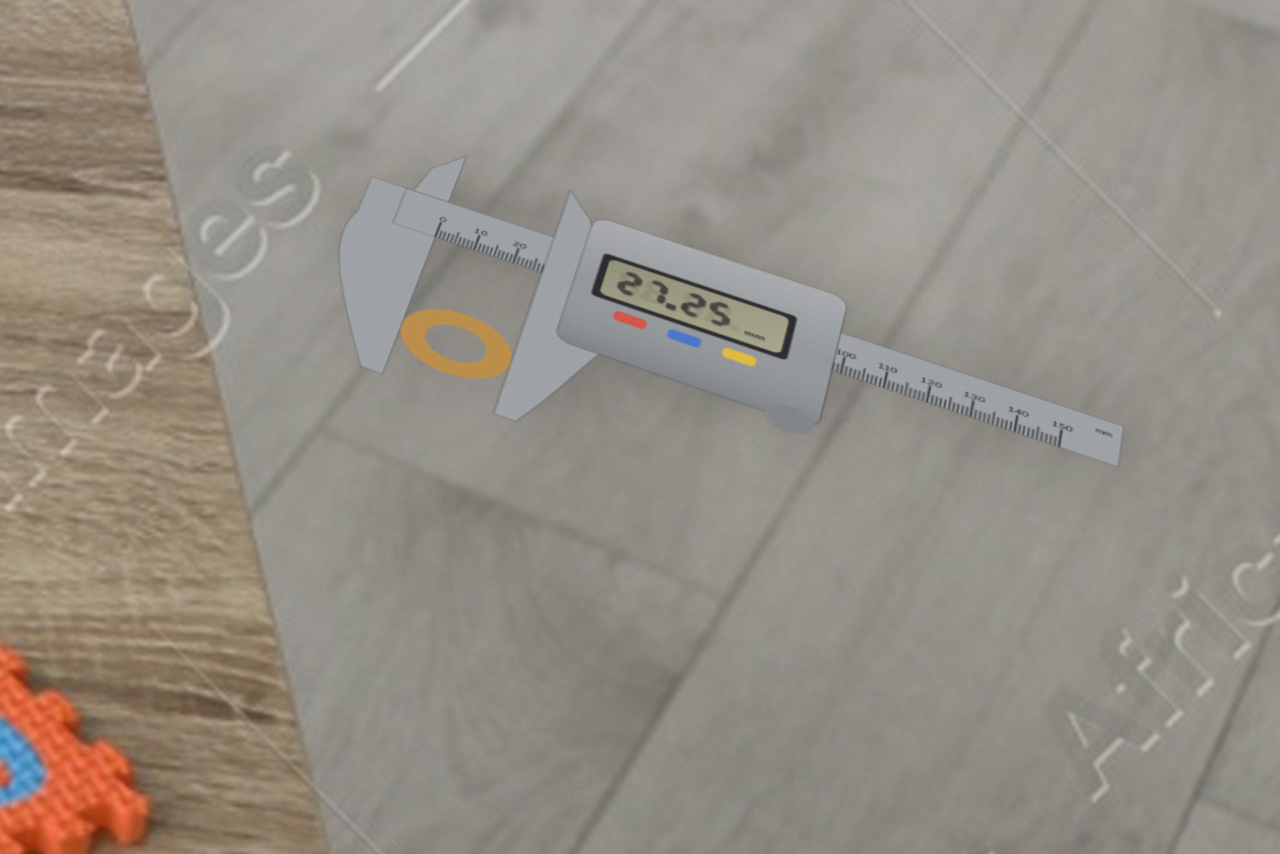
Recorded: value=27.25 unit=mm
